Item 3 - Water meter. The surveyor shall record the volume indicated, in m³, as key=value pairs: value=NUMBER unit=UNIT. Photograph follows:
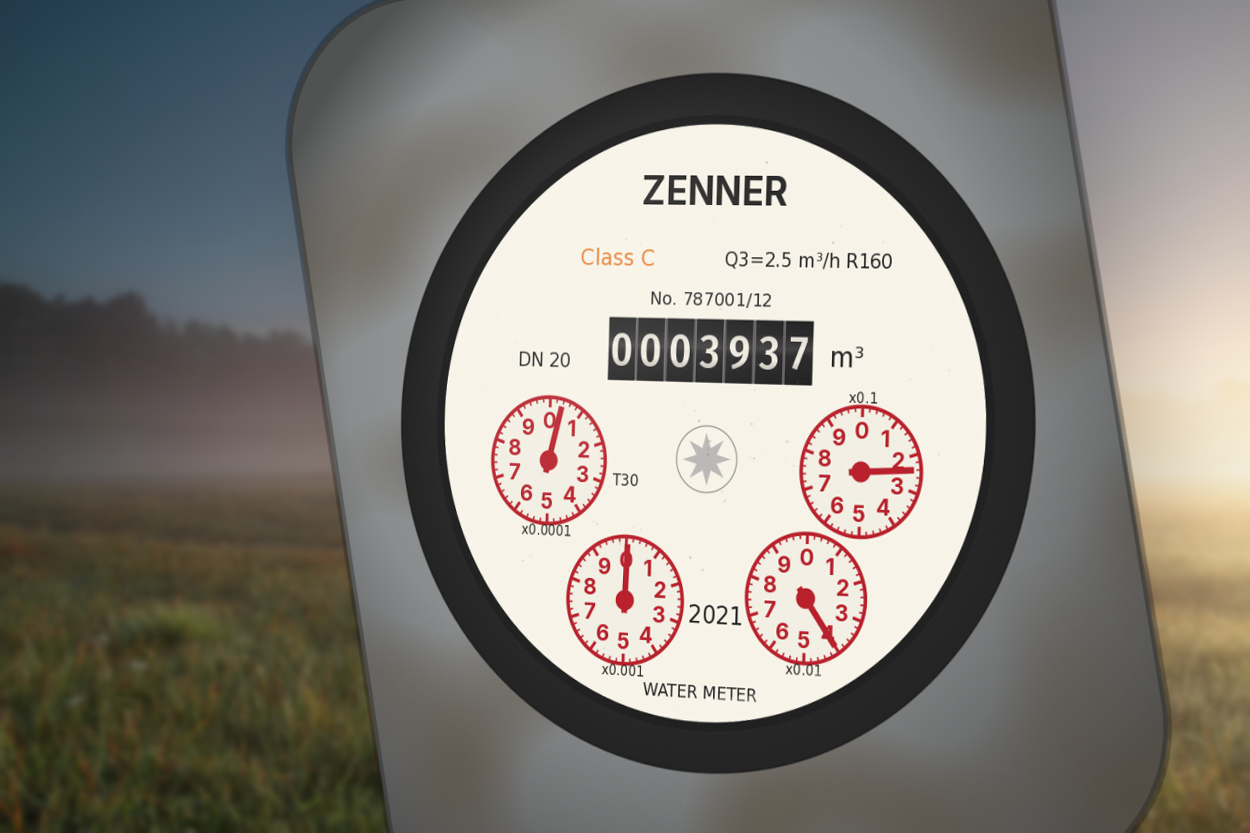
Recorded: value=3937.2400 unit=m³
